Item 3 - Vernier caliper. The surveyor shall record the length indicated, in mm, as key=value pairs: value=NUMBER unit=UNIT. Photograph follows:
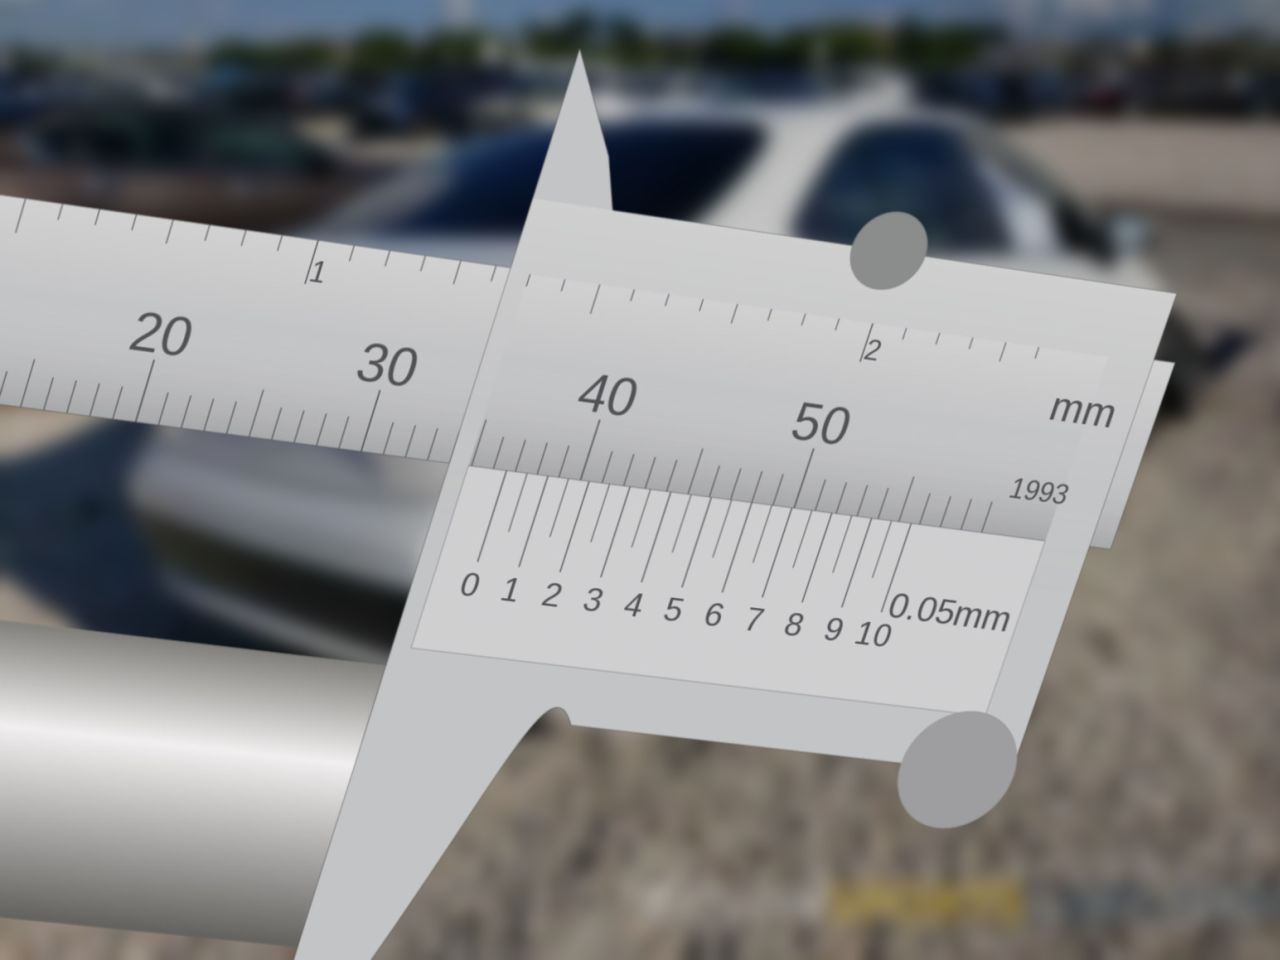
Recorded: value=36.6 unit=mm
